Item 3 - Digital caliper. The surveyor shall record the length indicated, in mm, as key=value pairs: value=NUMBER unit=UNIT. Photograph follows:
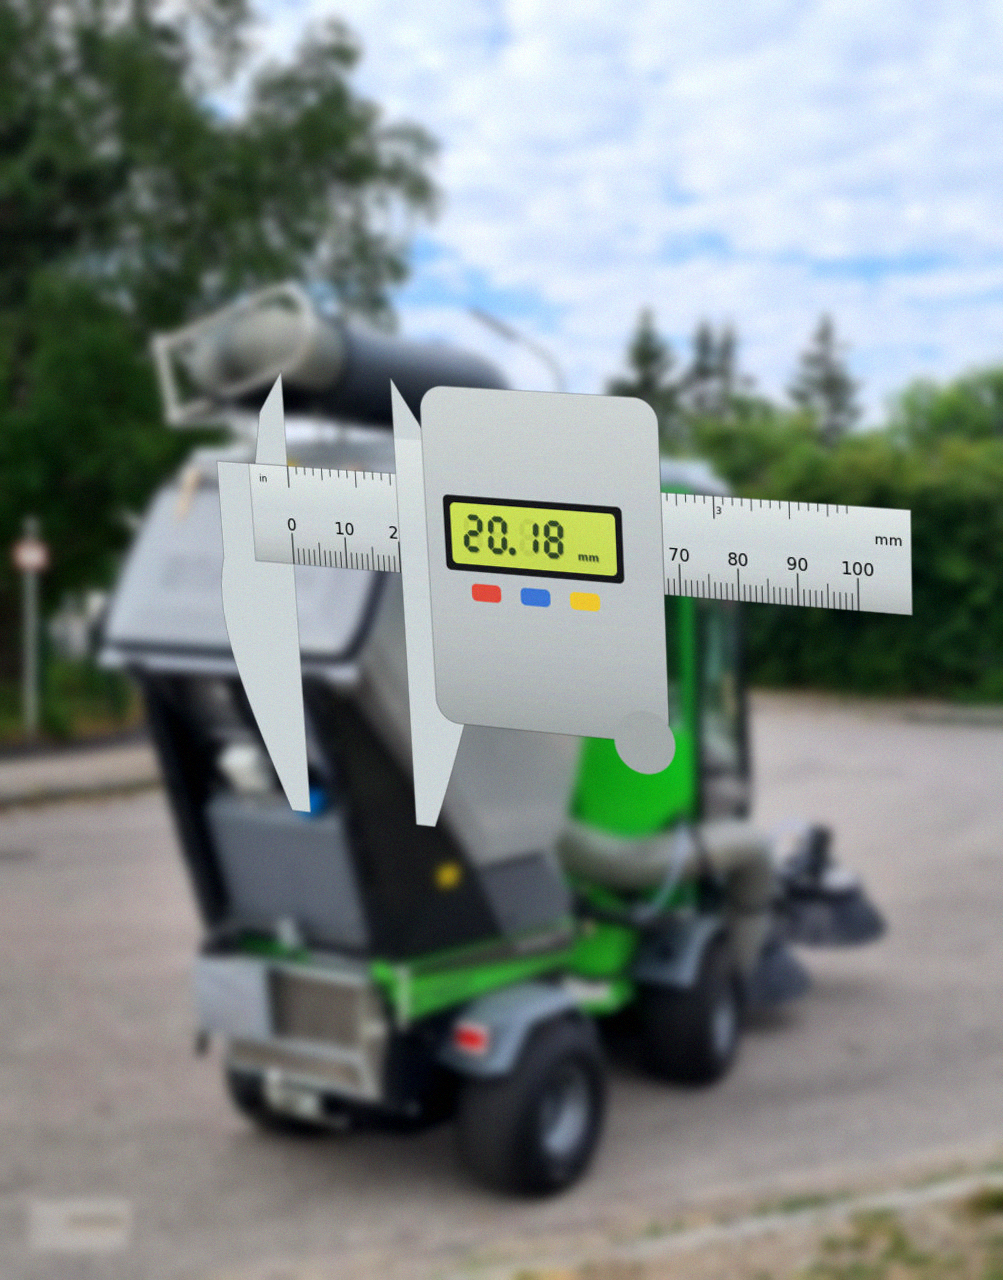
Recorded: value=20.18 unit=mm
